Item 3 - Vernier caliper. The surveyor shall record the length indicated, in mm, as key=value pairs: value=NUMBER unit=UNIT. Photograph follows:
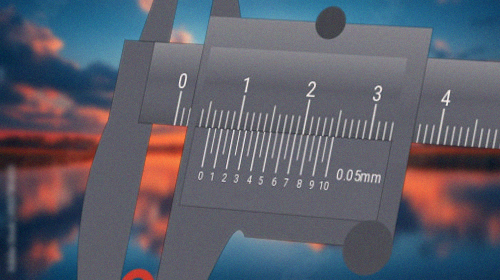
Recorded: value=5.6 unit=mm
